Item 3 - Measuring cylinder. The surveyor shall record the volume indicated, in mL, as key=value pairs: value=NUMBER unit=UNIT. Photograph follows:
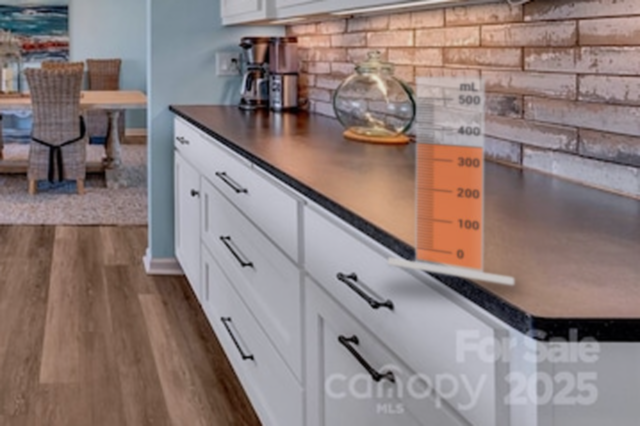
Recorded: value=350 unit=mL
